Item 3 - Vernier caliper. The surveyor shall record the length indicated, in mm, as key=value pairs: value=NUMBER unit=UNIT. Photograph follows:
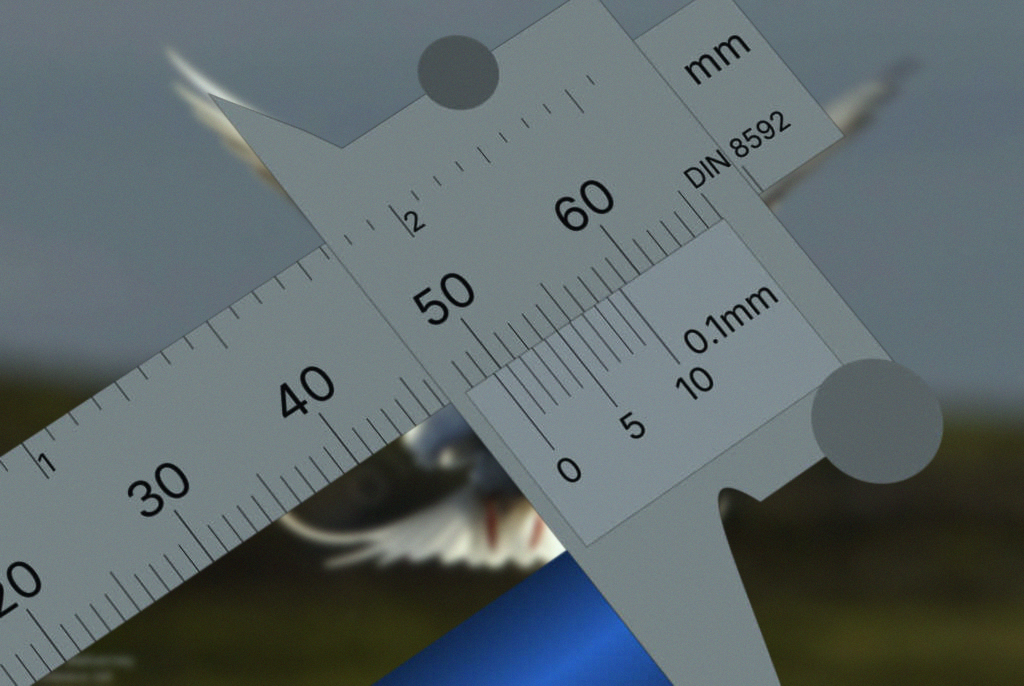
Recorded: value=49.5 unit=mm
